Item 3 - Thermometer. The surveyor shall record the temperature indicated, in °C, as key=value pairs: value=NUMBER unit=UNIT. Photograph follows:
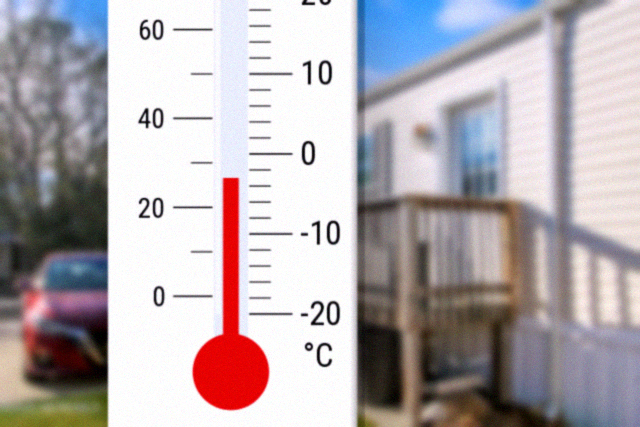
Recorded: value=-3 unit=°C
